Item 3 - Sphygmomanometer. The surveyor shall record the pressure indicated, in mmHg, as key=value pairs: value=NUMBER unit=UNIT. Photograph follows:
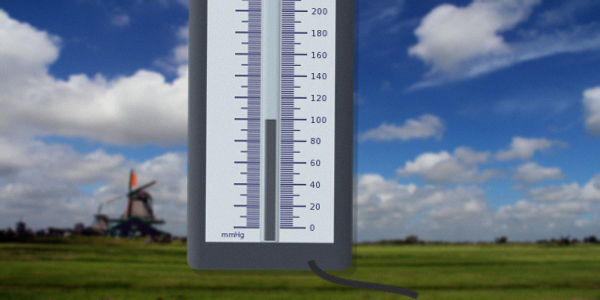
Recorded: value=100 unit=mmHg
